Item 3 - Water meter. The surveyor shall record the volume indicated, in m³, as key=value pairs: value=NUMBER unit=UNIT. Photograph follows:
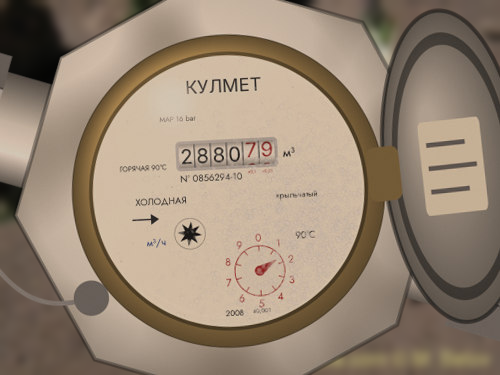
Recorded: value=2880.791 unit=m³
